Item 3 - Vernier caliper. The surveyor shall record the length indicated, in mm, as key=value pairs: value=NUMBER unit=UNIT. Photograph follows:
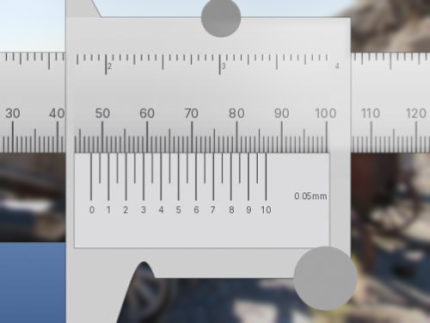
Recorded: value=47.5 unit=mm
